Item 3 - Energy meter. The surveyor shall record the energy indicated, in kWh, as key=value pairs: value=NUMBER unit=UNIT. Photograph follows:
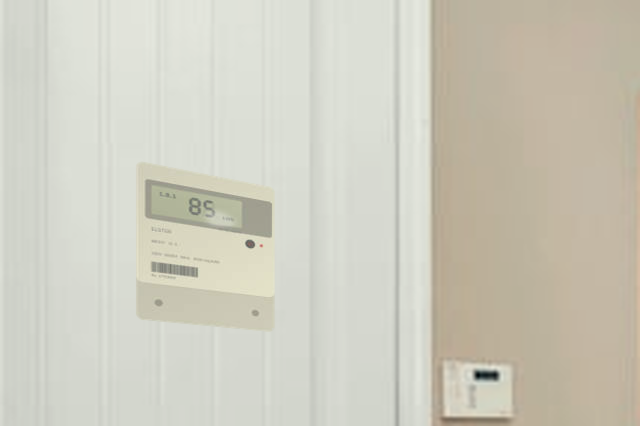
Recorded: value=85 unit=kWh
